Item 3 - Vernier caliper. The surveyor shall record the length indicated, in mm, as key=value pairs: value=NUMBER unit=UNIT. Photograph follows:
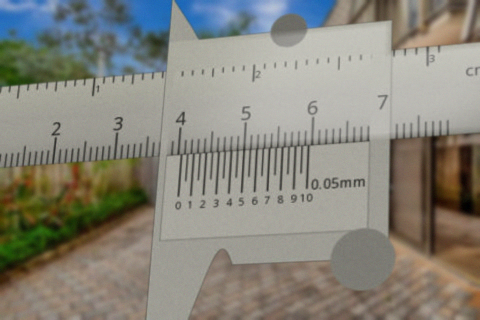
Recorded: value=40.5 unit=mm
